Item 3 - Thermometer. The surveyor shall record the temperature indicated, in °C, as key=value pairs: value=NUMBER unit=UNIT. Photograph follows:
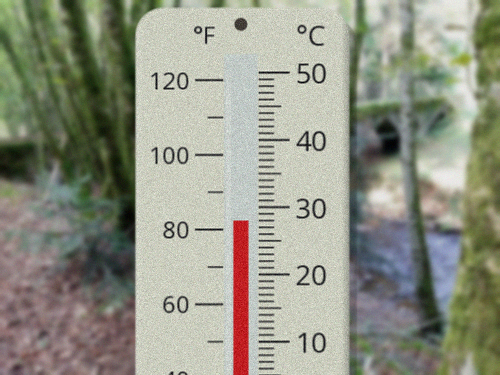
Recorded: value=28 unit=°C
